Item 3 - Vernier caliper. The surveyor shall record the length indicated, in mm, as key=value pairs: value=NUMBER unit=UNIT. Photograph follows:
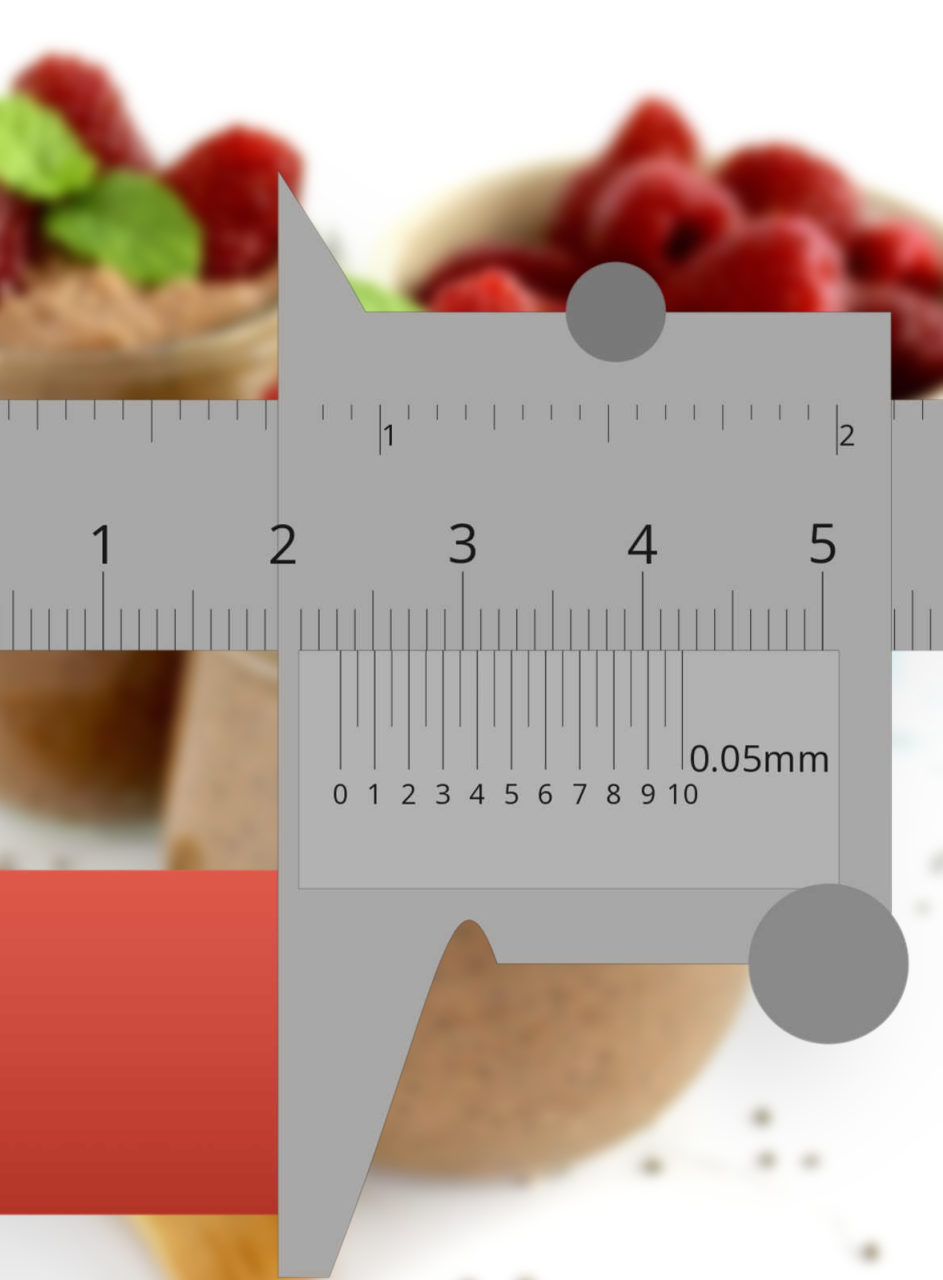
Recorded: value=23.2 unit=mm
